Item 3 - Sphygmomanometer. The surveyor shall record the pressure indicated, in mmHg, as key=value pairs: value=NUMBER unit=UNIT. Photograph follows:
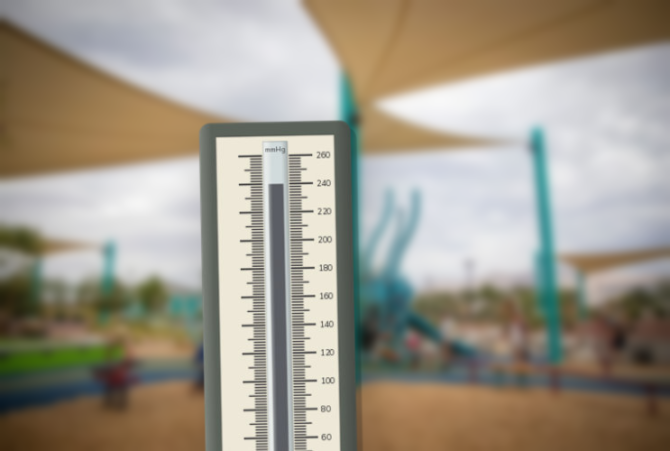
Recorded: value=240 unit=mmHg
